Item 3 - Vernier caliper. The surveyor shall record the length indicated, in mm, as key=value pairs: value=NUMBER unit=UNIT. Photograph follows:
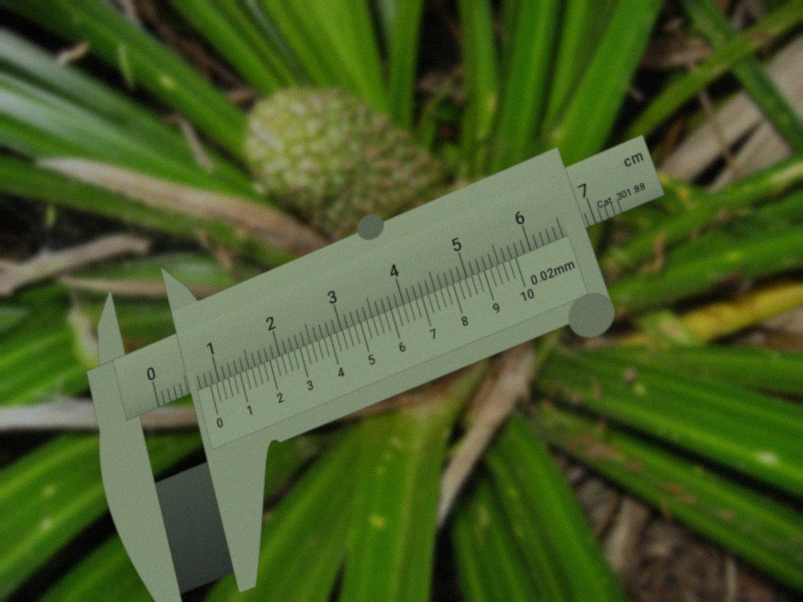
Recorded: value=8.6 unit=mm
